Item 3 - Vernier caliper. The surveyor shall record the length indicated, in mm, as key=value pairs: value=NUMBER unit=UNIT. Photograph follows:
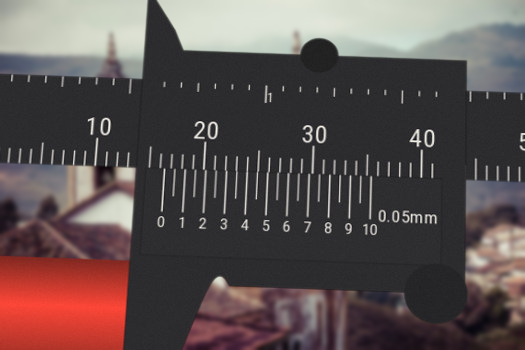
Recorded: value=16.4 unit=mm
